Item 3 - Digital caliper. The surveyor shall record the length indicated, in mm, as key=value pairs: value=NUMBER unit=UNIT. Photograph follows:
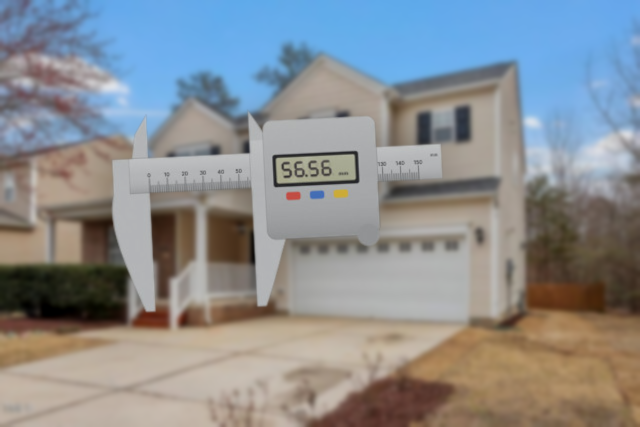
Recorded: value=56.56 unit=mm
